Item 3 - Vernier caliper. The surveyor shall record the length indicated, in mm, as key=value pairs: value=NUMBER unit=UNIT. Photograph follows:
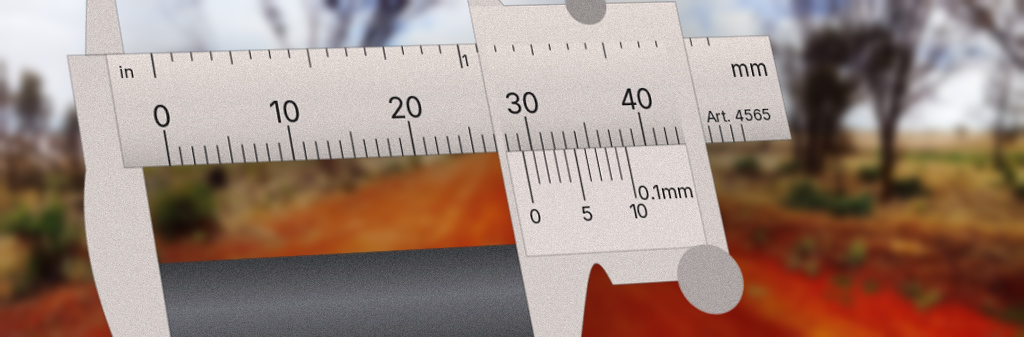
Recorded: value=29.2 unit=mm
